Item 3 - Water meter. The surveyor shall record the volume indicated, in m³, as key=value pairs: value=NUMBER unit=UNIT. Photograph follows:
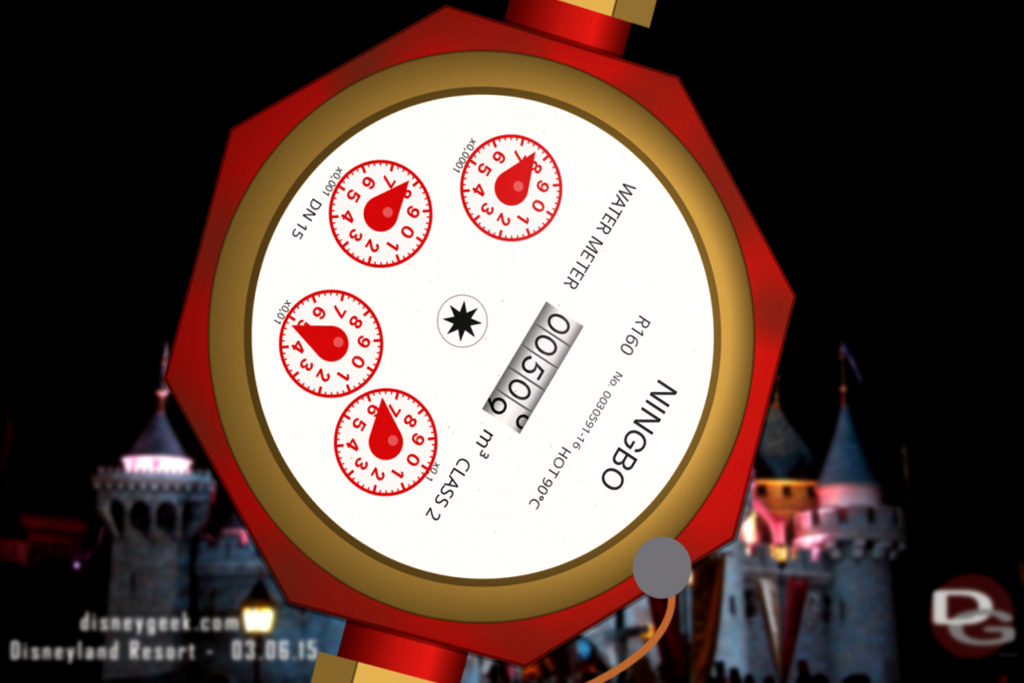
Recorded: value=508.6477 unit=m³
